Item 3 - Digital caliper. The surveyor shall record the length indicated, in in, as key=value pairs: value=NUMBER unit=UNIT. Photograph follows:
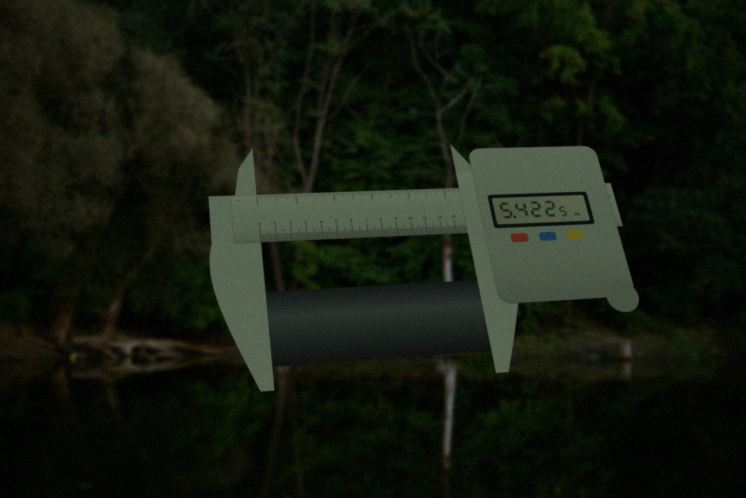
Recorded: value=5.4225 unit=in
